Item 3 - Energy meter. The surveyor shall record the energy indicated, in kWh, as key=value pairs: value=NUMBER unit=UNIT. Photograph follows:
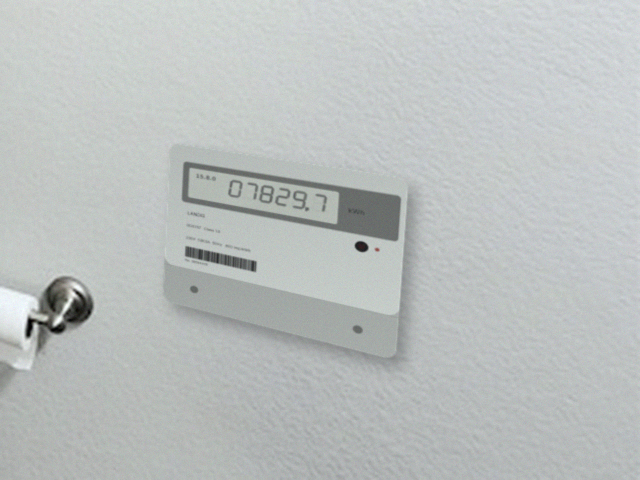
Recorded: value=7829.7 unit=kWh
